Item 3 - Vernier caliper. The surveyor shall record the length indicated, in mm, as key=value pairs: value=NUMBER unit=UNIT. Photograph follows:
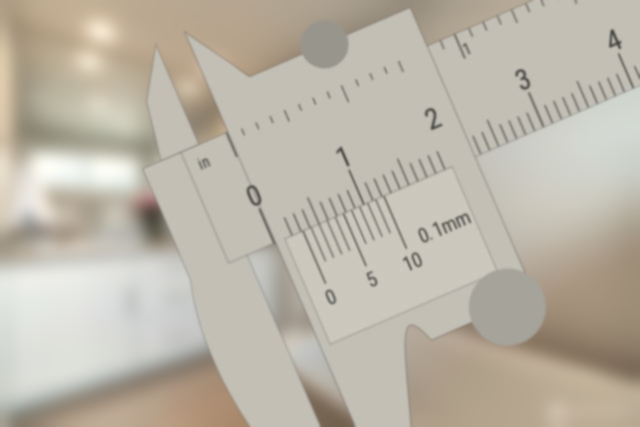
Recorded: value=3.2 unit=mm
